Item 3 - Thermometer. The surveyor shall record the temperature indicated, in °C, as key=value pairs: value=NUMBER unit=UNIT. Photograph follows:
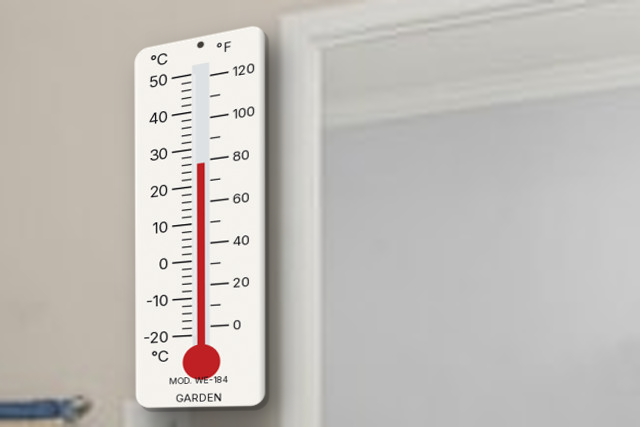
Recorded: value=26 unit=°C
